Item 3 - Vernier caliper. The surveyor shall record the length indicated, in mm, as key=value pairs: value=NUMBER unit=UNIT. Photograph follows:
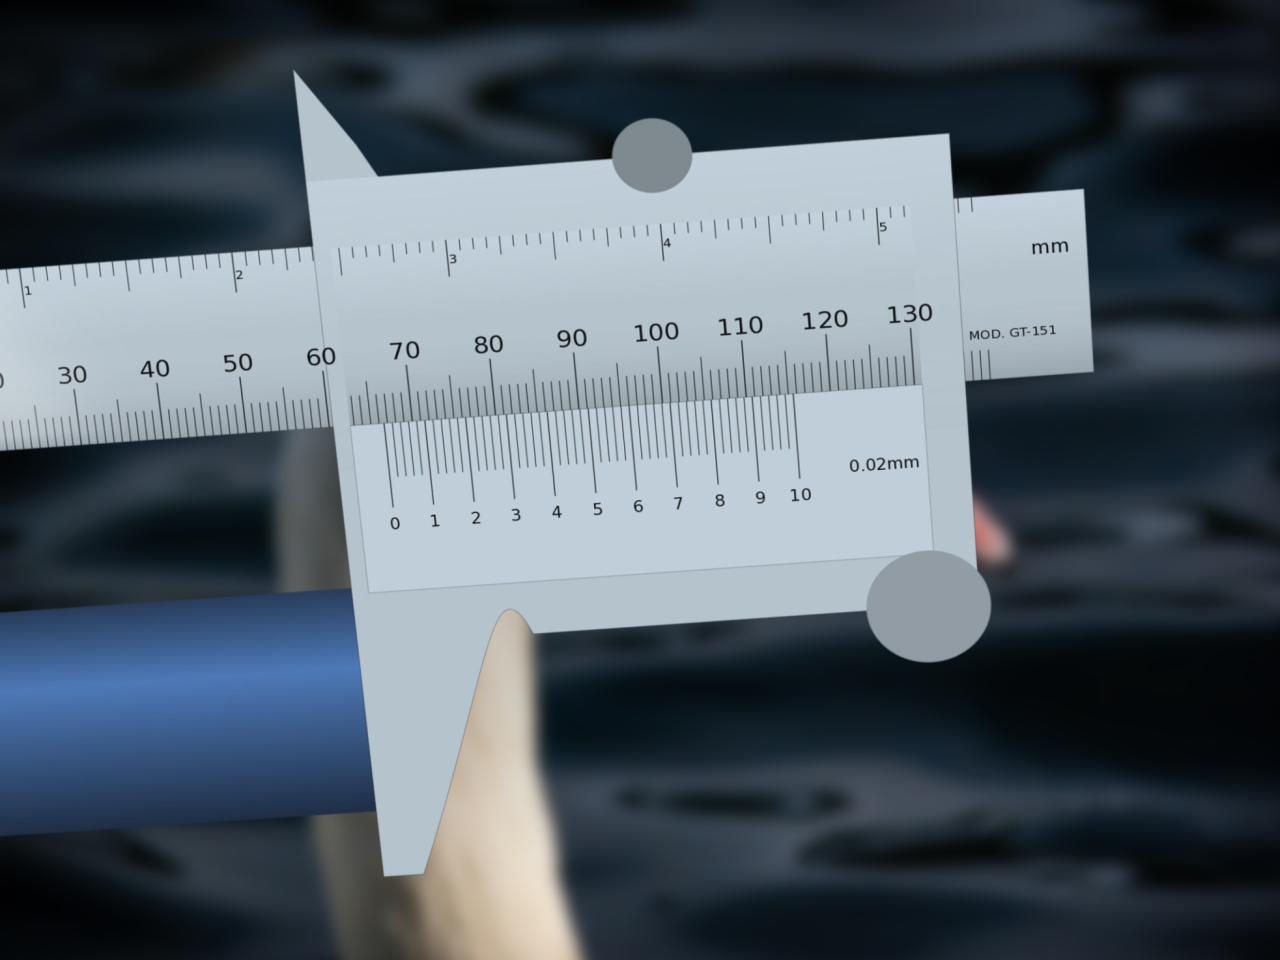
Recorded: value=66.6 unit=mm
